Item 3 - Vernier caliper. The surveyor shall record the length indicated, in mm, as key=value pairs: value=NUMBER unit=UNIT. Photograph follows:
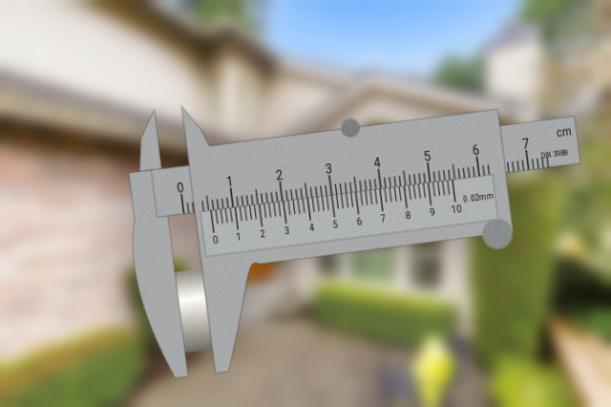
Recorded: value=5.5 unit=mm
